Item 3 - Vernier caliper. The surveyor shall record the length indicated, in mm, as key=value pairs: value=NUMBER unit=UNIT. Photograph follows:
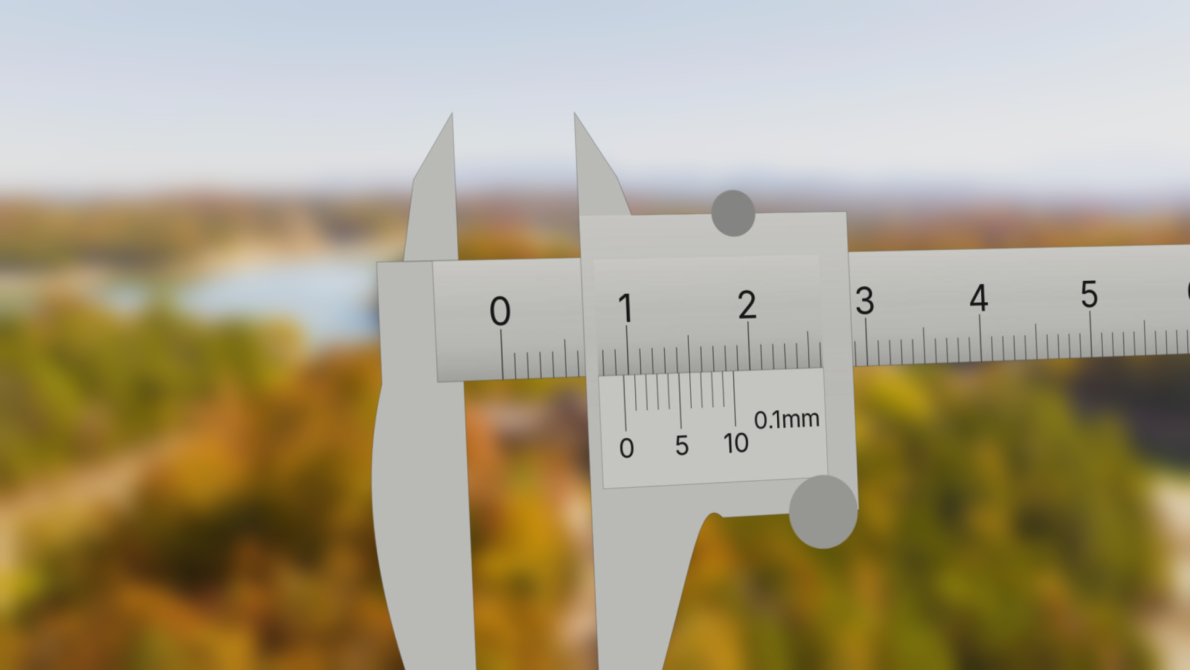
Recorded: value=9.6 unit=mm
